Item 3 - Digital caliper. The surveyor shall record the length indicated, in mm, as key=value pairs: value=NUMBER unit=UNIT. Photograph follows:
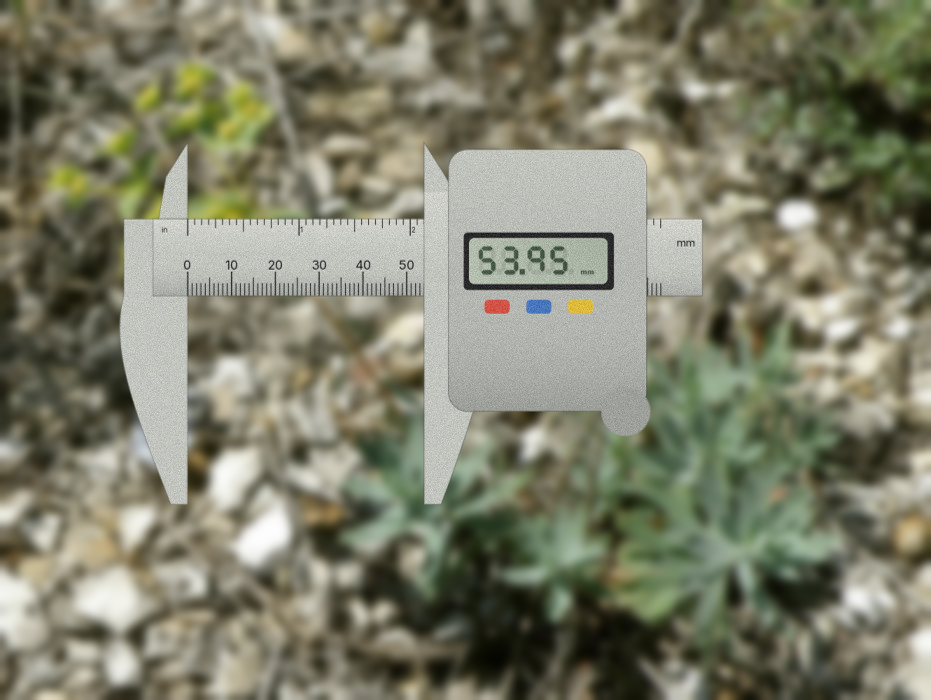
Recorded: value=53.95 unit=mm
